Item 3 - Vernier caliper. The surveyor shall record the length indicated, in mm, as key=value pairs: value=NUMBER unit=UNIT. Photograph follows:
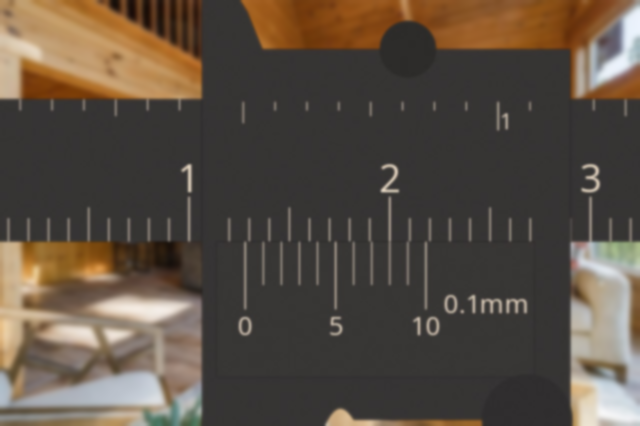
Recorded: value=12.8 unit=mm
